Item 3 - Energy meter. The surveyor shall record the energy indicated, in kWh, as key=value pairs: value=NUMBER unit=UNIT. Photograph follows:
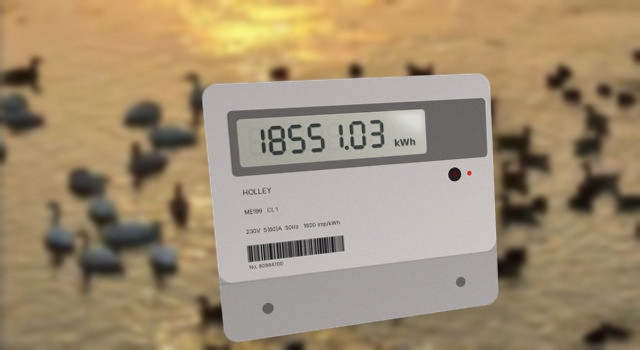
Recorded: value=18551.03 unit=kWh
